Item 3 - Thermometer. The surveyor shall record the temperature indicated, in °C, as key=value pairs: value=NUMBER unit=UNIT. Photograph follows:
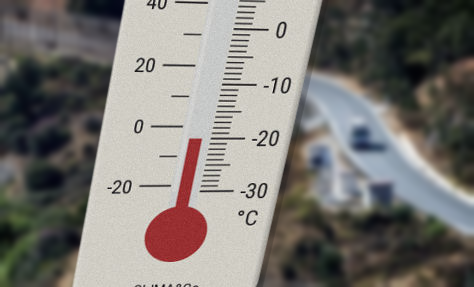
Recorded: value=-20 unit=°C
